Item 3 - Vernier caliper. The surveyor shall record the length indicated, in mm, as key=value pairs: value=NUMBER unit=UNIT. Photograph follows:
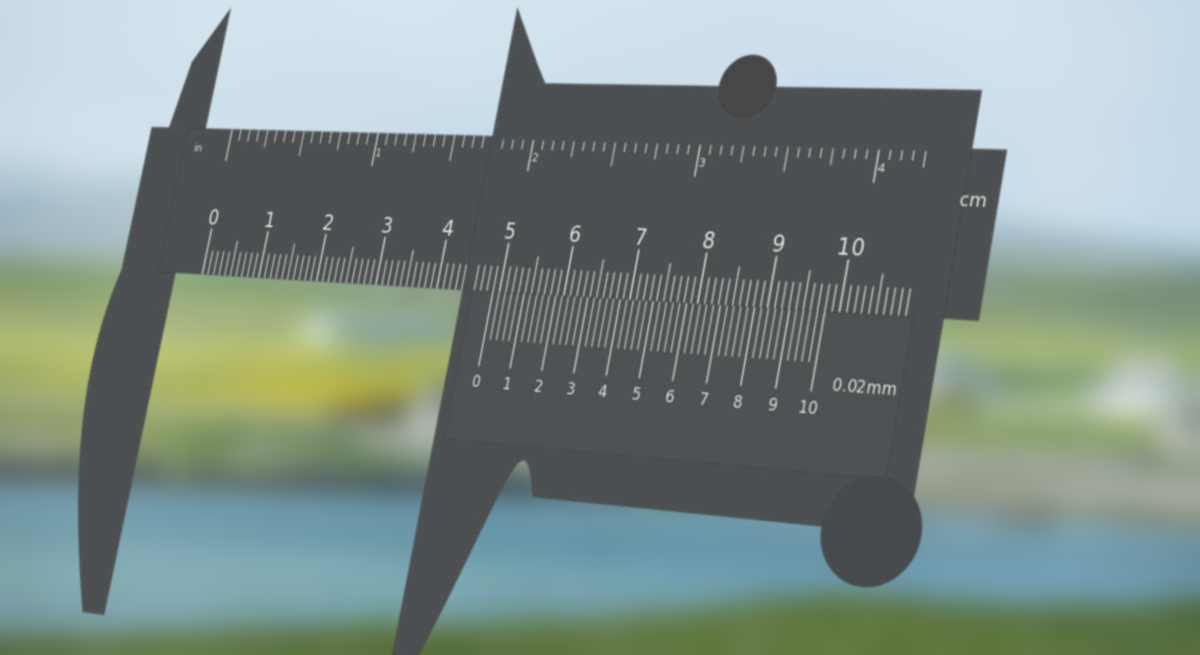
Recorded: value=49.0 unit=mm
